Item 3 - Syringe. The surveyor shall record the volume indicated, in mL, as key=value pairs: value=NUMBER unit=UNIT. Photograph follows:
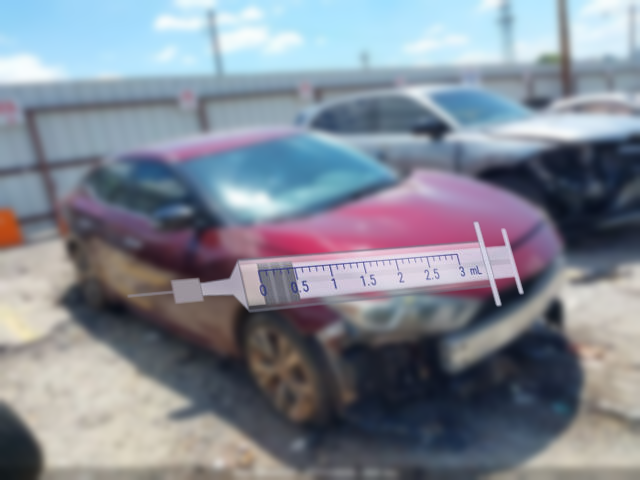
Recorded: value=0 unit=mL
